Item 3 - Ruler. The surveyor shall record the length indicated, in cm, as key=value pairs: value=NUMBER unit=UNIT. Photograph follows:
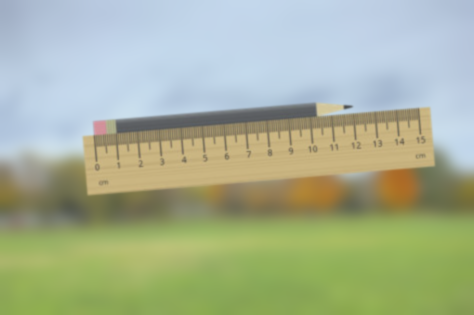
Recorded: value=12 unit=cm
